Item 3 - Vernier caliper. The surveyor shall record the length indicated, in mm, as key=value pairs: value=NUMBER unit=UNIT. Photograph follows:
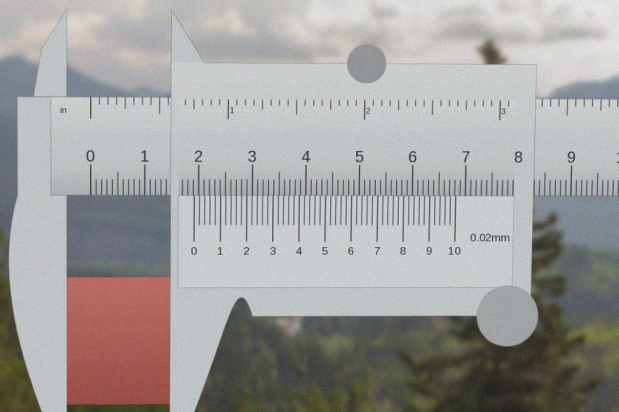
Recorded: value=19.2 unit=mm
